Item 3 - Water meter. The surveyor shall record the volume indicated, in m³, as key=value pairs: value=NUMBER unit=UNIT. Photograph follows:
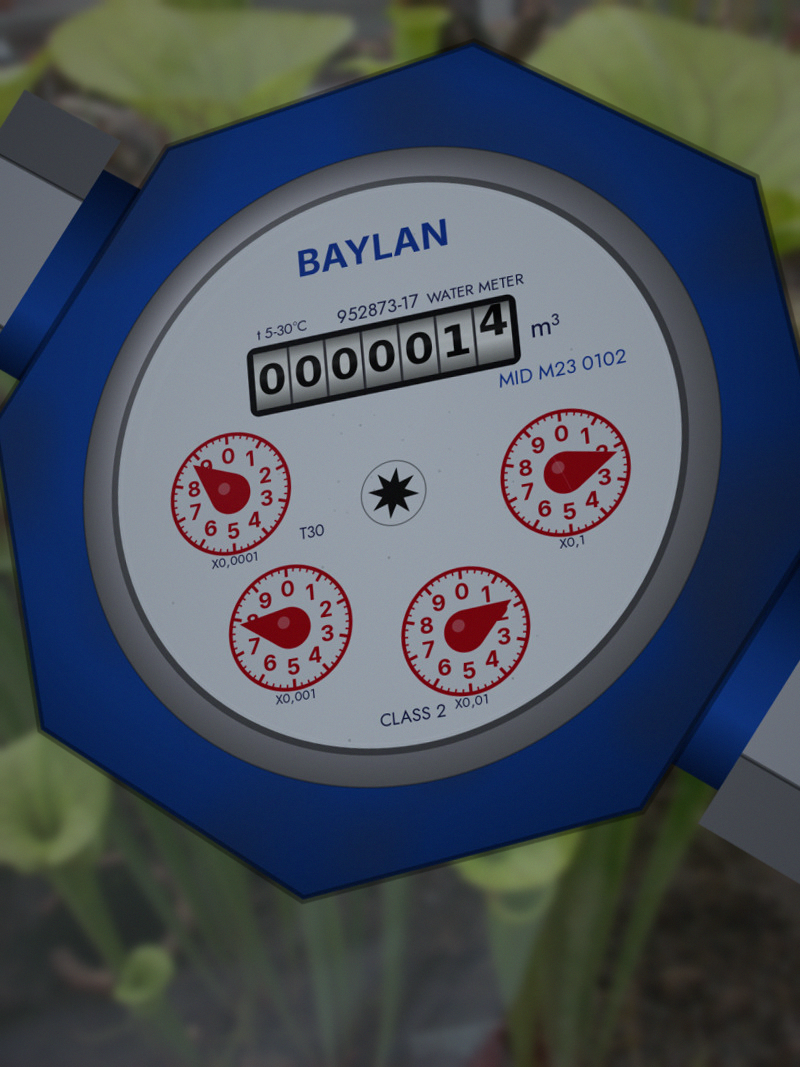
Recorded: value=14.2178 unit=m³
